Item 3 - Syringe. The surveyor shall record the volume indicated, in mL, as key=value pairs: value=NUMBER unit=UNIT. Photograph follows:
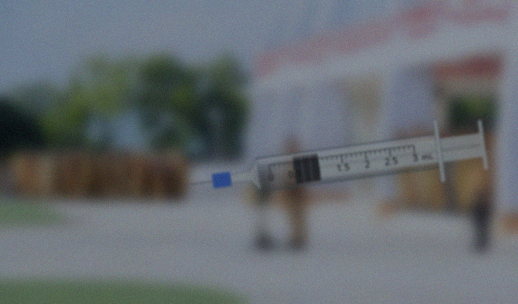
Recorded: value=0.5 unit=mL
